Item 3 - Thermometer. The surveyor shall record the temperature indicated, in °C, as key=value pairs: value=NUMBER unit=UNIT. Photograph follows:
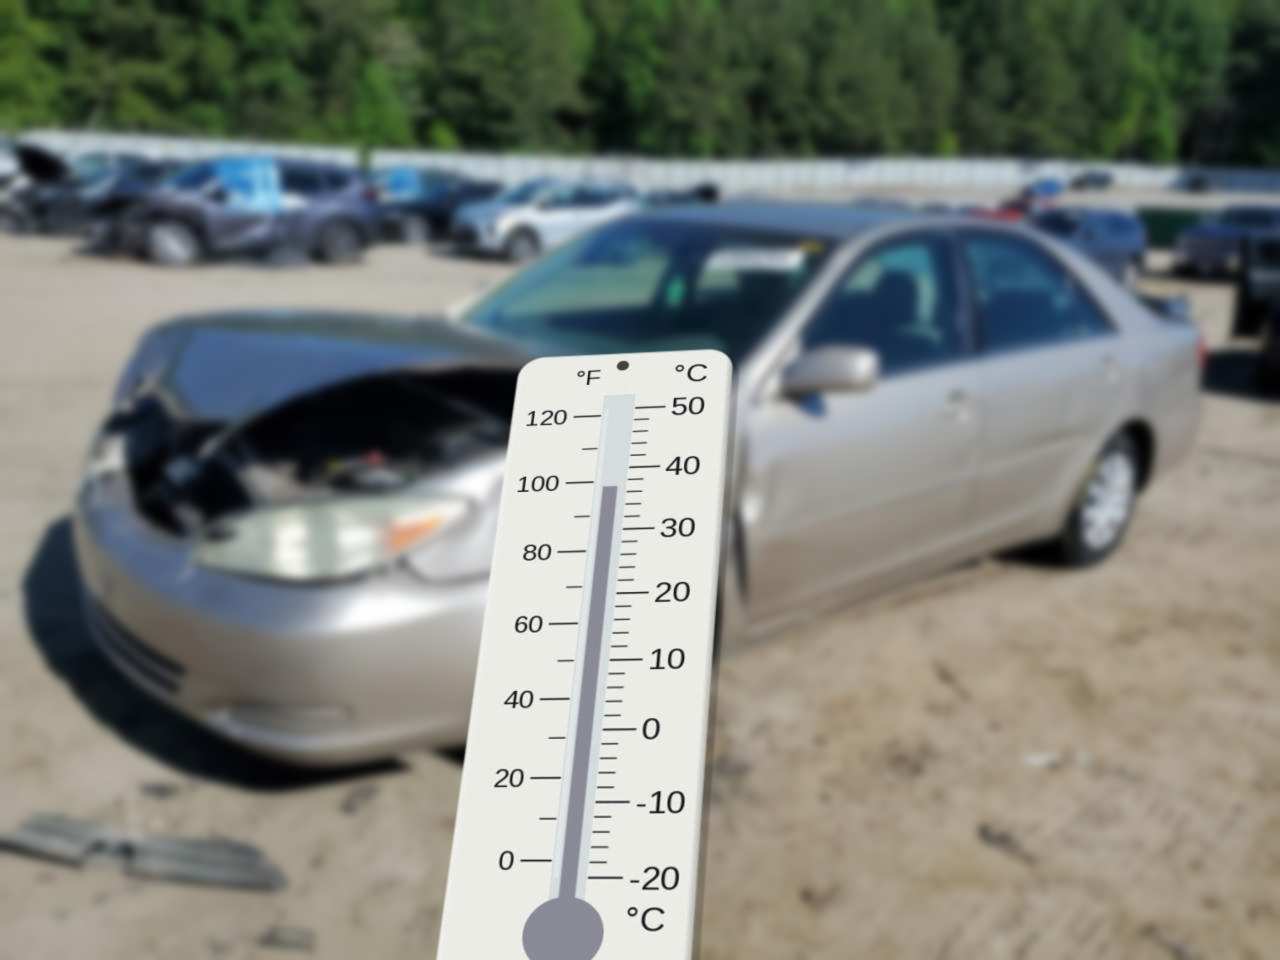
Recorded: value=37 unit=°C
